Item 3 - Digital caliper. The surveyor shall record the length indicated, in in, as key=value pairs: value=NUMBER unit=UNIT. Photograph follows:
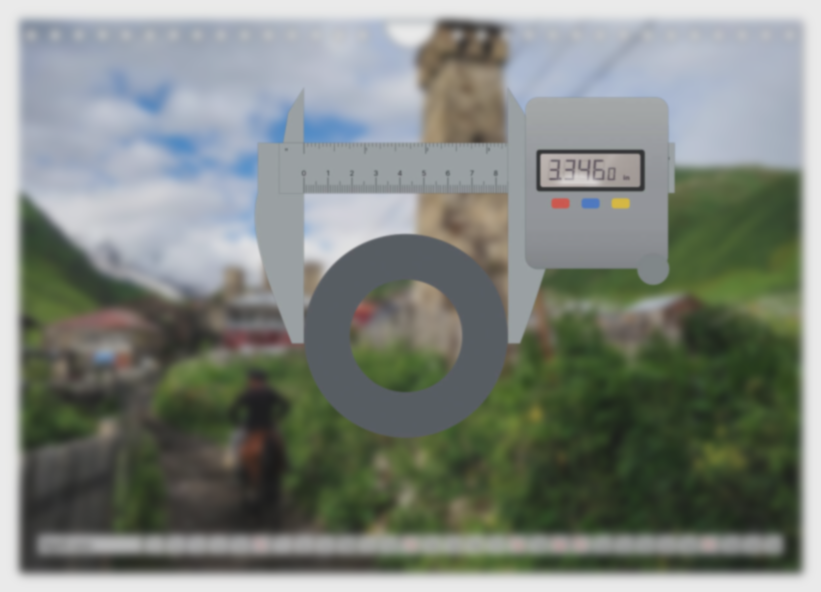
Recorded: value=3.3460 unit=in
